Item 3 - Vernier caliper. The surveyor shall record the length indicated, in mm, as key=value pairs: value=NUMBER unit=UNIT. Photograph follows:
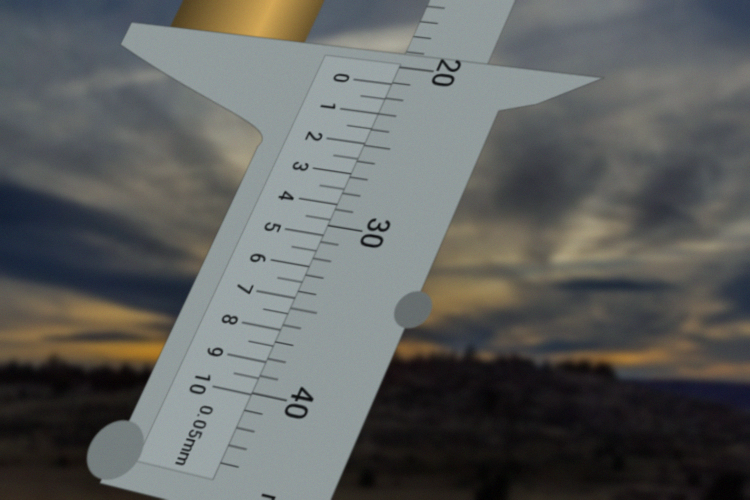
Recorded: value=21.1 unit=mm
